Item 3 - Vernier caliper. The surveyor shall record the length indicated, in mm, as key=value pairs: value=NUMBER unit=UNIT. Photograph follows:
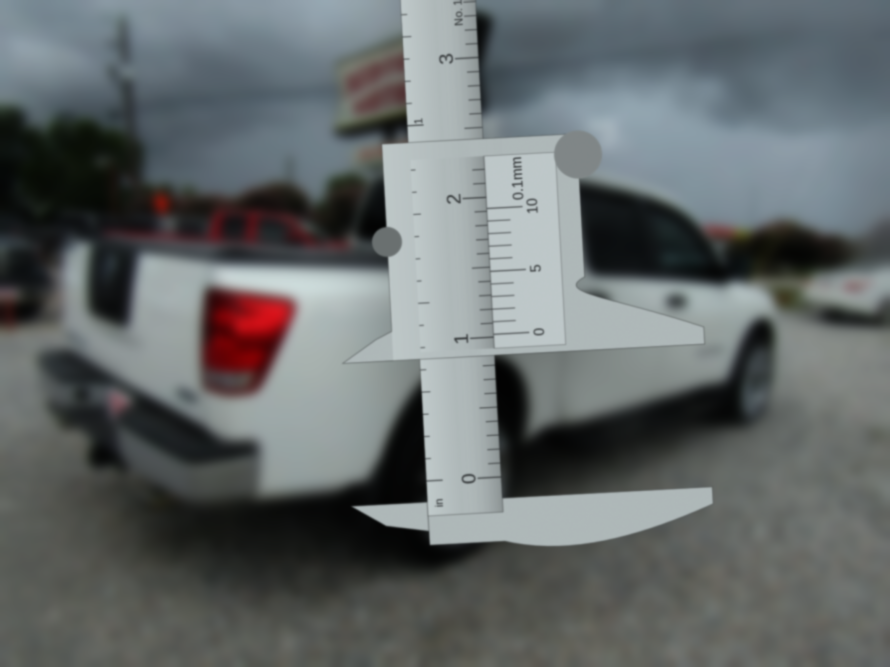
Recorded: value=10.2 unit=mm
